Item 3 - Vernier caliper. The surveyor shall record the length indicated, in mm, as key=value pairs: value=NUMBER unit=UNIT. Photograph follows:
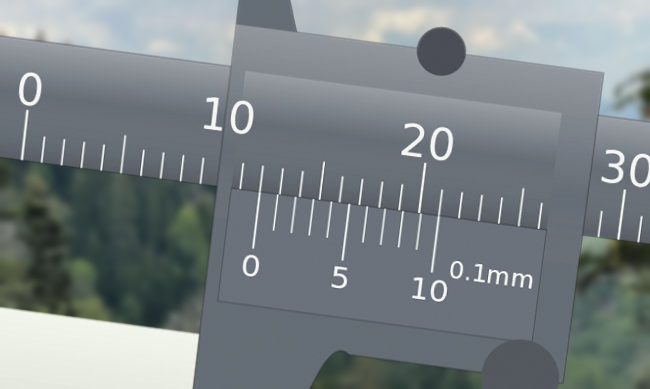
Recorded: value=12.0 unit=mm
